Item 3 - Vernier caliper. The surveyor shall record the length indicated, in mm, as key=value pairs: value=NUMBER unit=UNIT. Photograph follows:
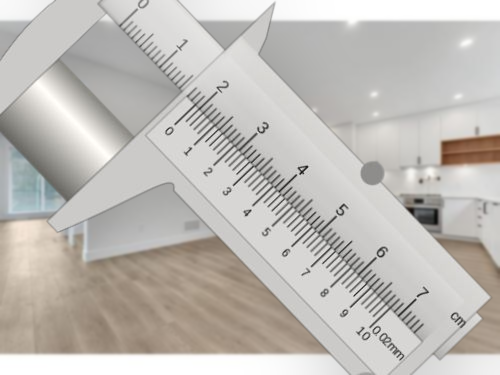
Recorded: value=19.0 unit=mm
